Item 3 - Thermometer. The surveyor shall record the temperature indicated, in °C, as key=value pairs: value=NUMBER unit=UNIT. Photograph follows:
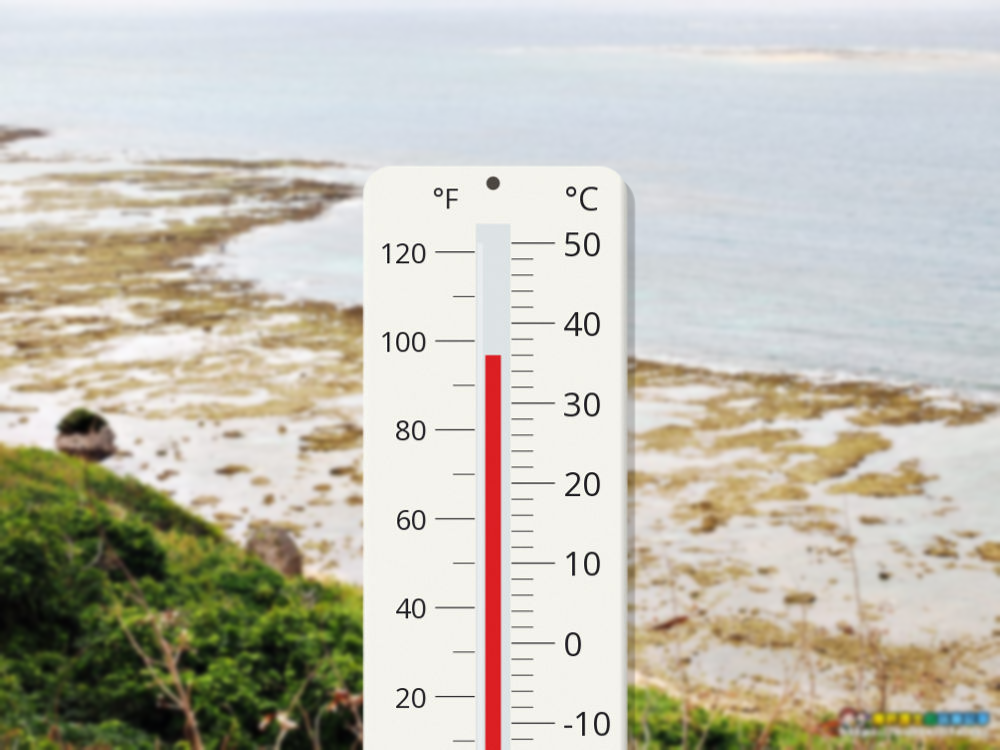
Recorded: value=36 unit=°C
